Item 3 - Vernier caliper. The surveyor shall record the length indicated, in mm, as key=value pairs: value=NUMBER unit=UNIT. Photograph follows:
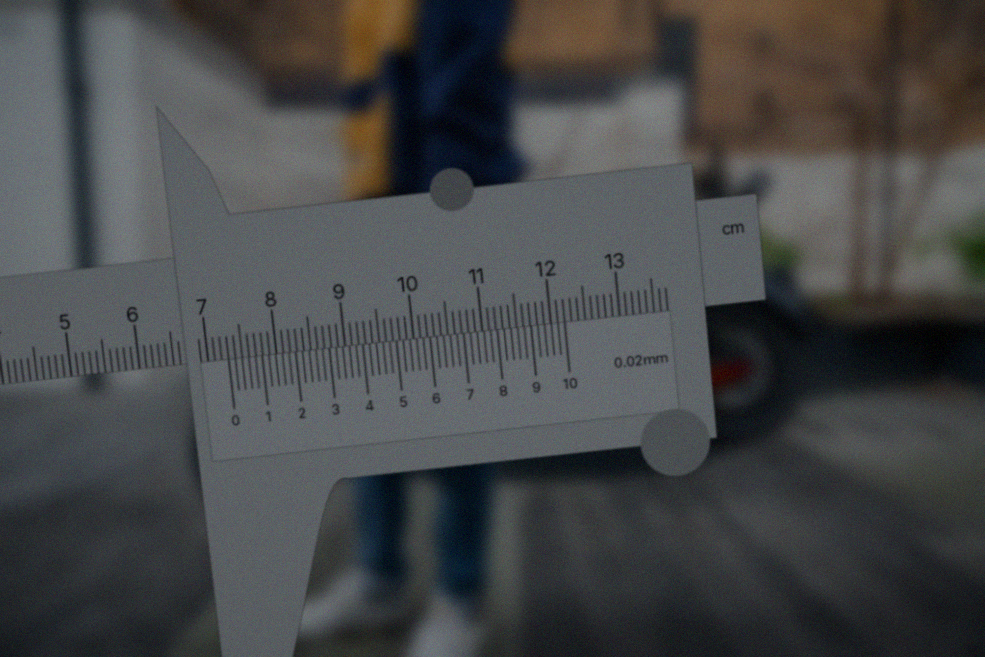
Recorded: value=73.0 unit=mm
